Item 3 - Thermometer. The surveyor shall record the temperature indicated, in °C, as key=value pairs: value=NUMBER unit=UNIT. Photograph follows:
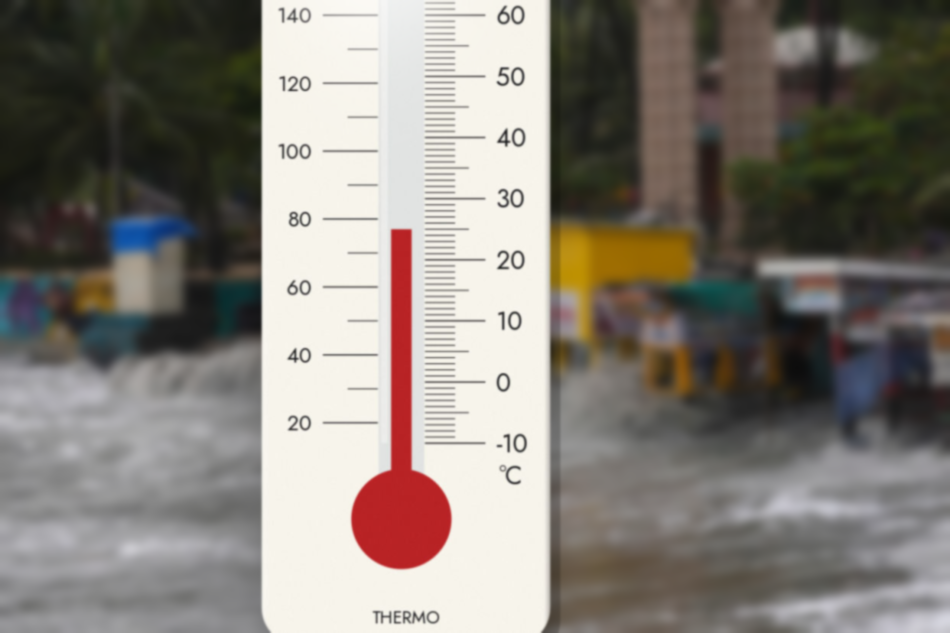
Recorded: value=25 unit=°C
